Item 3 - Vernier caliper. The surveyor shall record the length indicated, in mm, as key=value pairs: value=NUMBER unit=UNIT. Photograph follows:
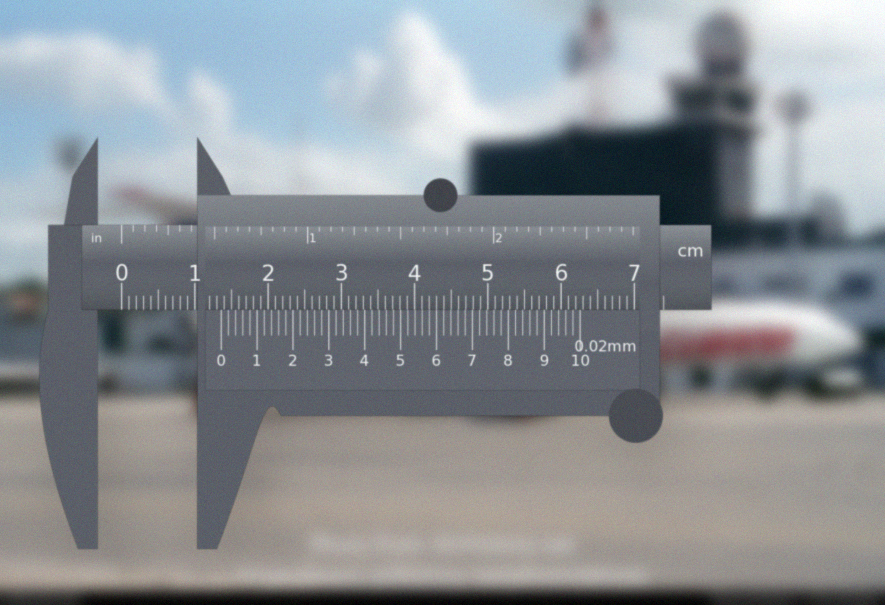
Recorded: value=13.6 unit=mm
